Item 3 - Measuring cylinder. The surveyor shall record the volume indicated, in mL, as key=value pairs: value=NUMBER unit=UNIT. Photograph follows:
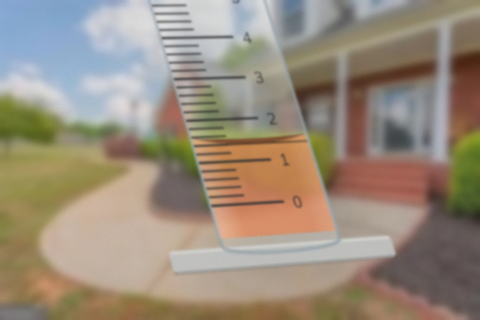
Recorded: value=1.4 unit=mL
